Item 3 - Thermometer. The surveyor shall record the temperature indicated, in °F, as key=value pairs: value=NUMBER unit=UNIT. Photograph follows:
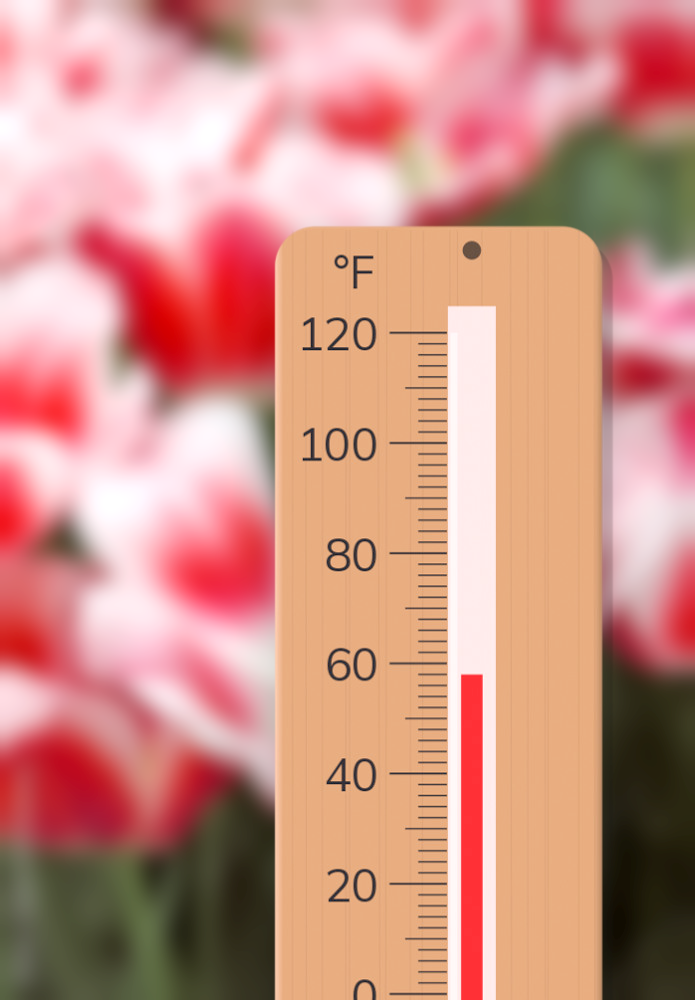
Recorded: value=58 unit=°F
